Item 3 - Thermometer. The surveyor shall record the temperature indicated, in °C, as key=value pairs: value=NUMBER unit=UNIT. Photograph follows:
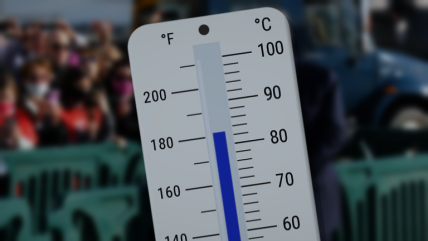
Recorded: value=83 unit=°C
